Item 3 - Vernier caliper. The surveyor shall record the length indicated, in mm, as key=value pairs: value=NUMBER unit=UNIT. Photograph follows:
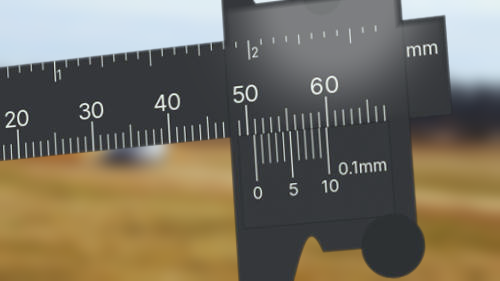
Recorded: value=50.8 unit=mm
